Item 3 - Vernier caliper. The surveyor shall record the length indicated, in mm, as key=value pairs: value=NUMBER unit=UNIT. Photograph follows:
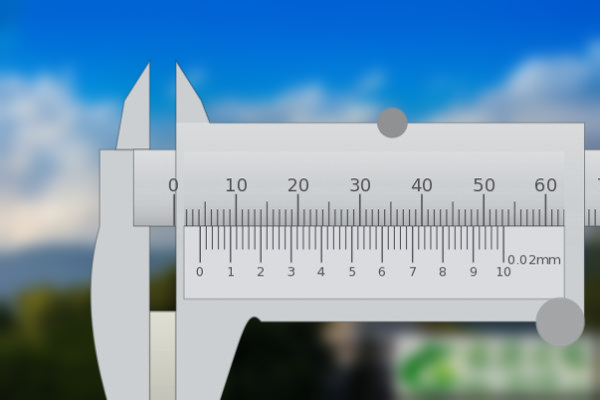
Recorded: value=4.2 unit=mm
